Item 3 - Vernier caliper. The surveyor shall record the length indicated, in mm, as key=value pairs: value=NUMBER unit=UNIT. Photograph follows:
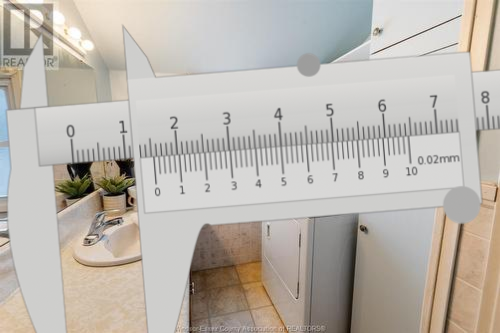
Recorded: value=15.5 unit=mm
